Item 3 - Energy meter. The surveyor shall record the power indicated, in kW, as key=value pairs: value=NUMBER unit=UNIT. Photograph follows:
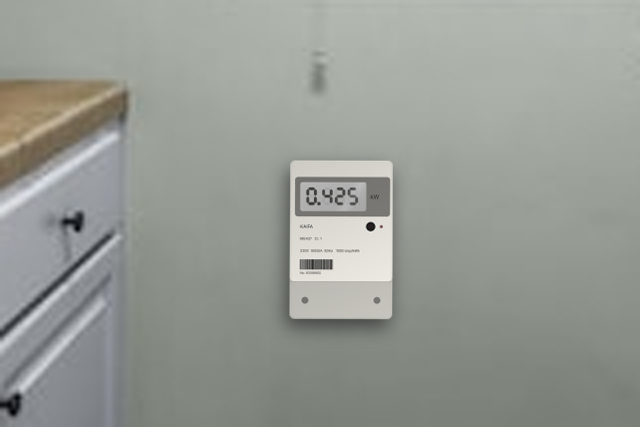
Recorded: value=0.425 unit=kW
